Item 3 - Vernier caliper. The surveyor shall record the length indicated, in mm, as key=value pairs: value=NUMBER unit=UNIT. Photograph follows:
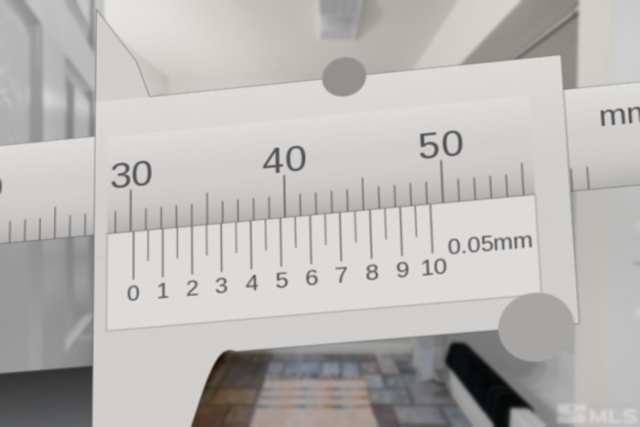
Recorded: value=30.2 unit=mm
